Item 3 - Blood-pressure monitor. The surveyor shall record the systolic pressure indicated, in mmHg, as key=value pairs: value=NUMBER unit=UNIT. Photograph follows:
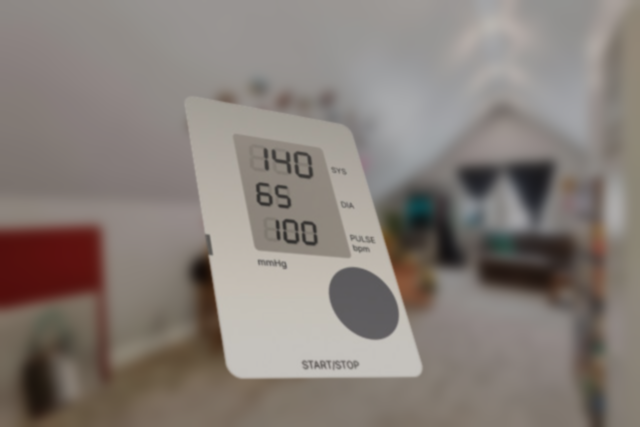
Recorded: value=140 unit=mmHg
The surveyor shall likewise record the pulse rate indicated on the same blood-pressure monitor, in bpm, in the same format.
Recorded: value=100 unit=bpm
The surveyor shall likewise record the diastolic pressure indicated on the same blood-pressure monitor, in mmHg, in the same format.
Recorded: value=65 unit=mmHg
